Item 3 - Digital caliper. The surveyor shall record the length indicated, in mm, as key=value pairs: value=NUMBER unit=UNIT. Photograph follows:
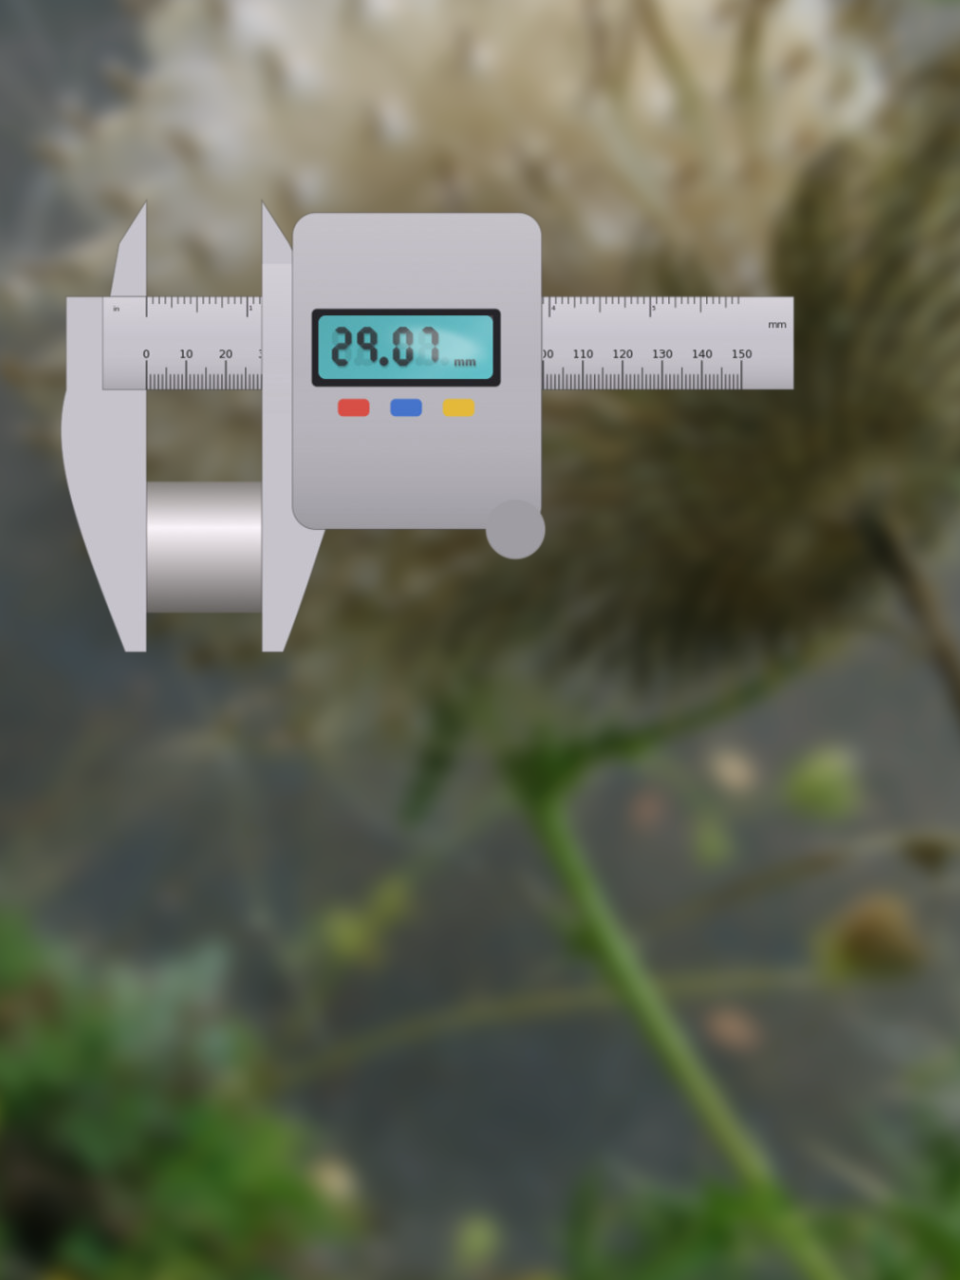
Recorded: value=29.07 unit=mm
